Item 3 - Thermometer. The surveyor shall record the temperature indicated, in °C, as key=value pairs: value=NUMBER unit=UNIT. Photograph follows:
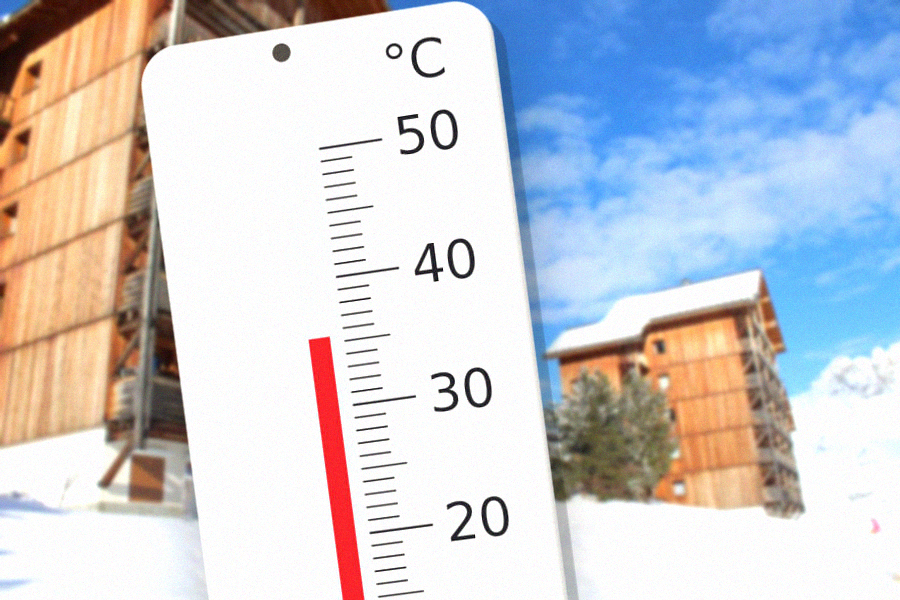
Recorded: value=35.5 unit=°C
